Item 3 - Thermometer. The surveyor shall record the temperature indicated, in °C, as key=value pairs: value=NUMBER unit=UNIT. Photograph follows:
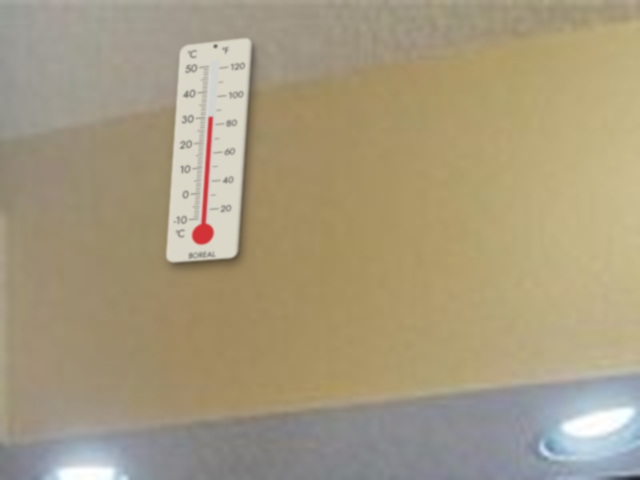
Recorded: value=30 unit=°C
